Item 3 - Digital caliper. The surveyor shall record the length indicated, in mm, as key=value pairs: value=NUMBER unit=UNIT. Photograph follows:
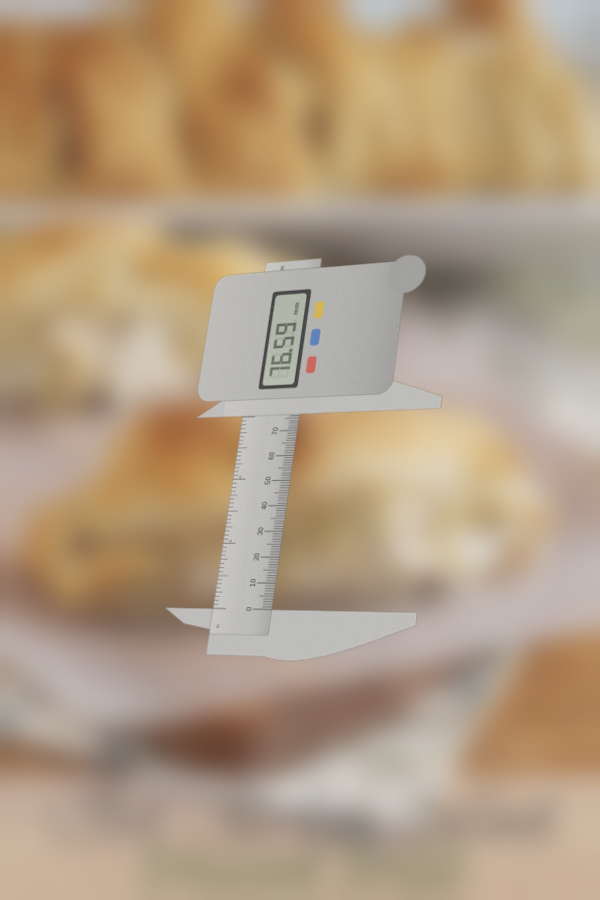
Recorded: value=76.59 unit=mm
